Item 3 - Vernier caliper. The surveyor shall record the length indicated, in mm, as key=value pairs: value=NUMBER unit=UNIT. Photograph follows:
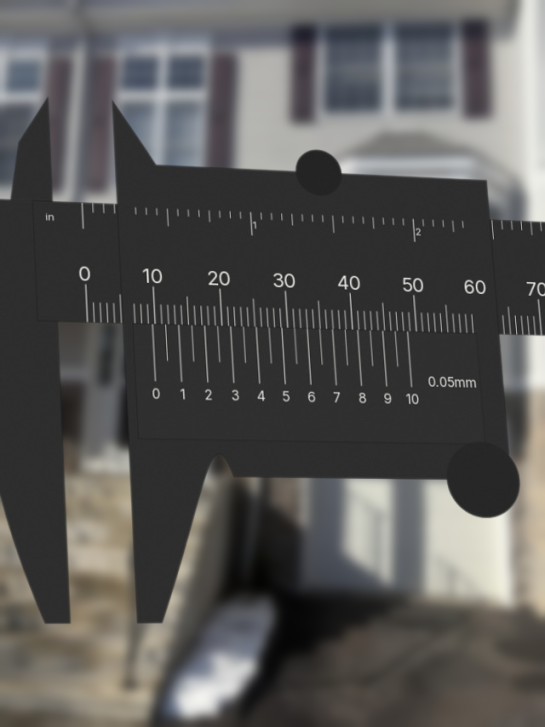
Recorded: value=9.6 unit=mm
